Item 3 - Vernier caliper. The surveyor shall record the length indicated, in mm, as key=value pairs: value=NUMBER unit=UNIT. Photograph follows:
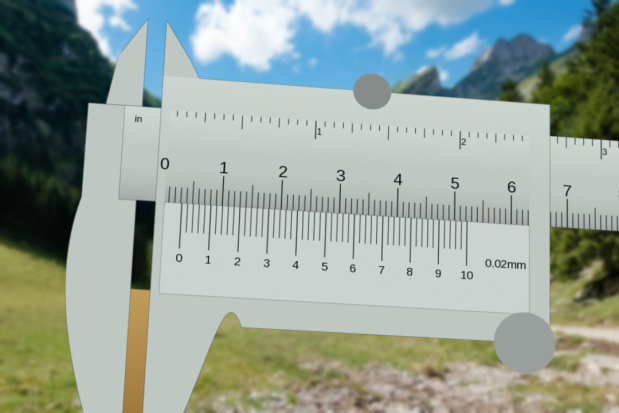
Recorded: value=3.2 unit=mm
